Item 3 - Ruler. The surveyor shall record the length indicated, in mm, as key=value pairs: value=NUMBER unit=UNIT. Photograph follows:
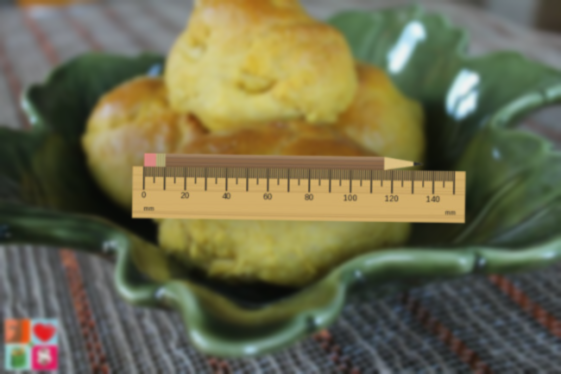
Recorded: value=135 unit=mm
